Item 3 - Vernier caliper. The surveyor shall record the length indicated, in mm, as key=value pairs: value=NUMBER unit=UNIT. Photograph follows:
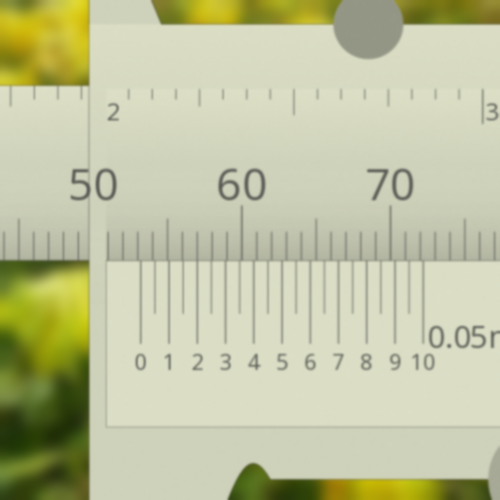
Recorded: value=53.2 unit=mm
